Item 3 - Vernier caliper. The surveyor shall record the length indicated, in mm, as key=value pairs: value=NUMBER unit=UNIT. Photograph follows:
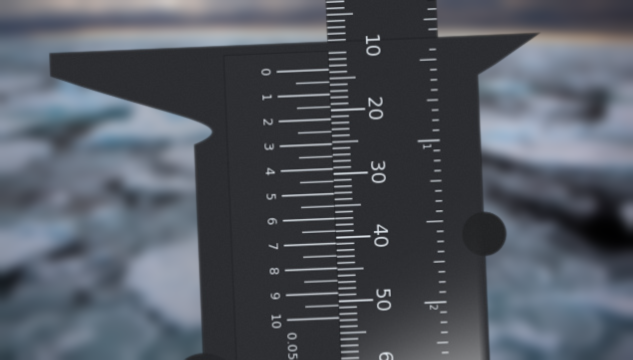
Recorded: value=13.6 unit=mm
